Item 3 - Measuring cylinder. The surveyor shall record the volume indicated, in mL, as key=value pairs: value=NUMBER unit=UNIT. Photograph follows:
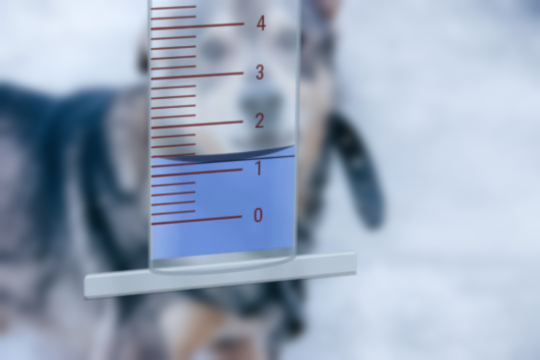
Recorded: value=1.2 unit=mL
